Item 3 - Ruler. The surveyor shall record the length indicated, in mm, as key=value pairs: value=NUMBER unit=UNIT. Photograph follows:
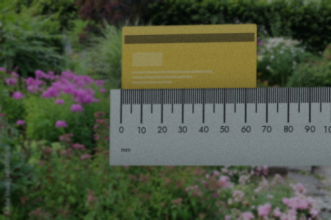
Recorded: value=65 unit=mm
